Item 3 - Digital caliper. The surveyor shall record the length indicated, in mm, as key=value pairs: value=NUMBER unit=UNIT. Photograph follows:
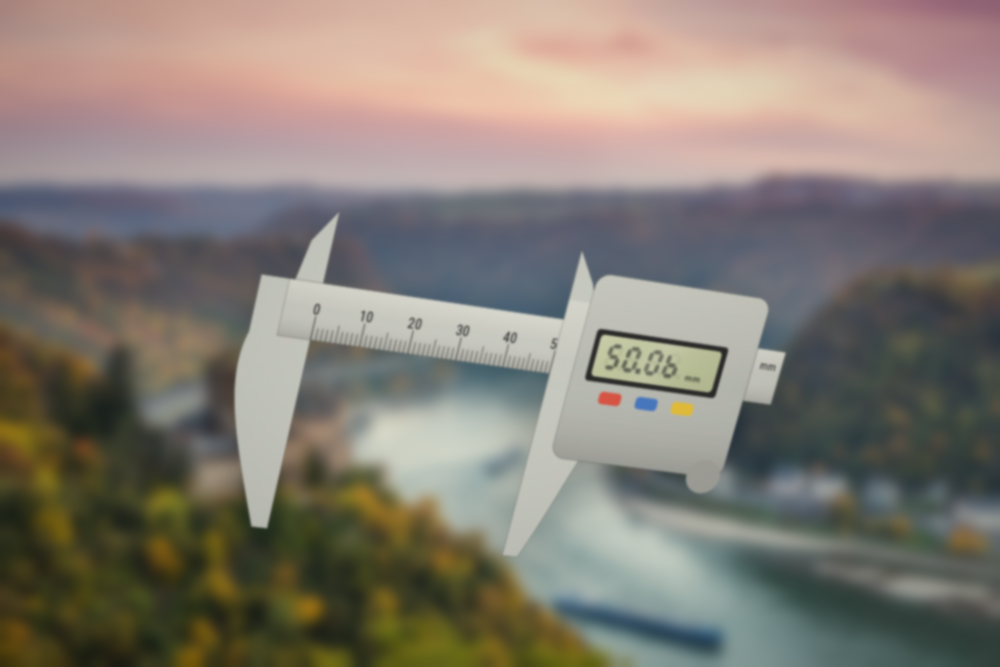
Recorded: value=50.06 unit=mm
